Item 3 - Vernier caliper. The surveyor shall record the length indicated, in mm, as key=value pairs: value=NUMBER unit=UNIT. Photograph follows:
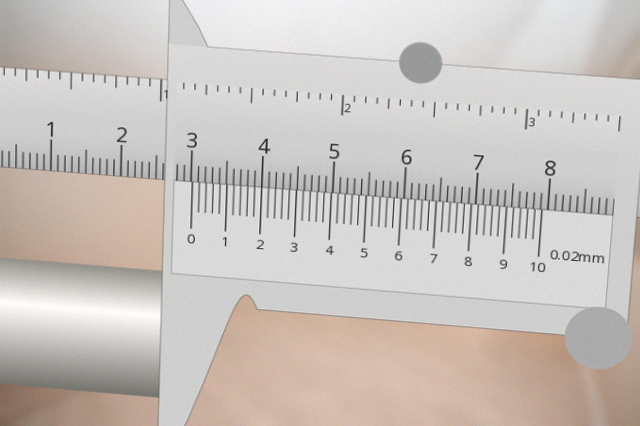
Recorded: value=30.2 unit=mm
